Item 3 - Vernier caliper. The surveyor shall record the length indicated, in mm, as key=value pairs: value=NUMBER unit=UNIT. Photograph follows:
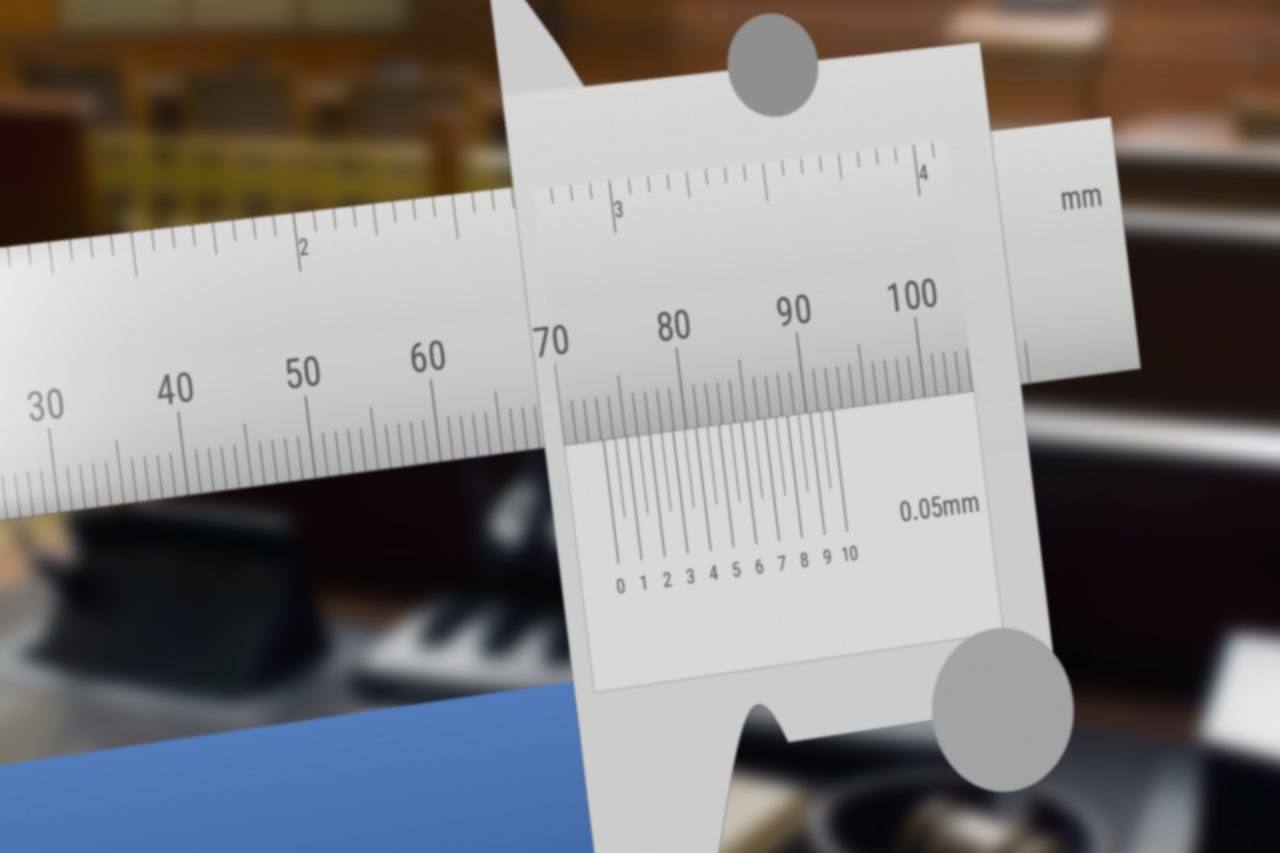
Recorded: value=73.2 unit=mm
